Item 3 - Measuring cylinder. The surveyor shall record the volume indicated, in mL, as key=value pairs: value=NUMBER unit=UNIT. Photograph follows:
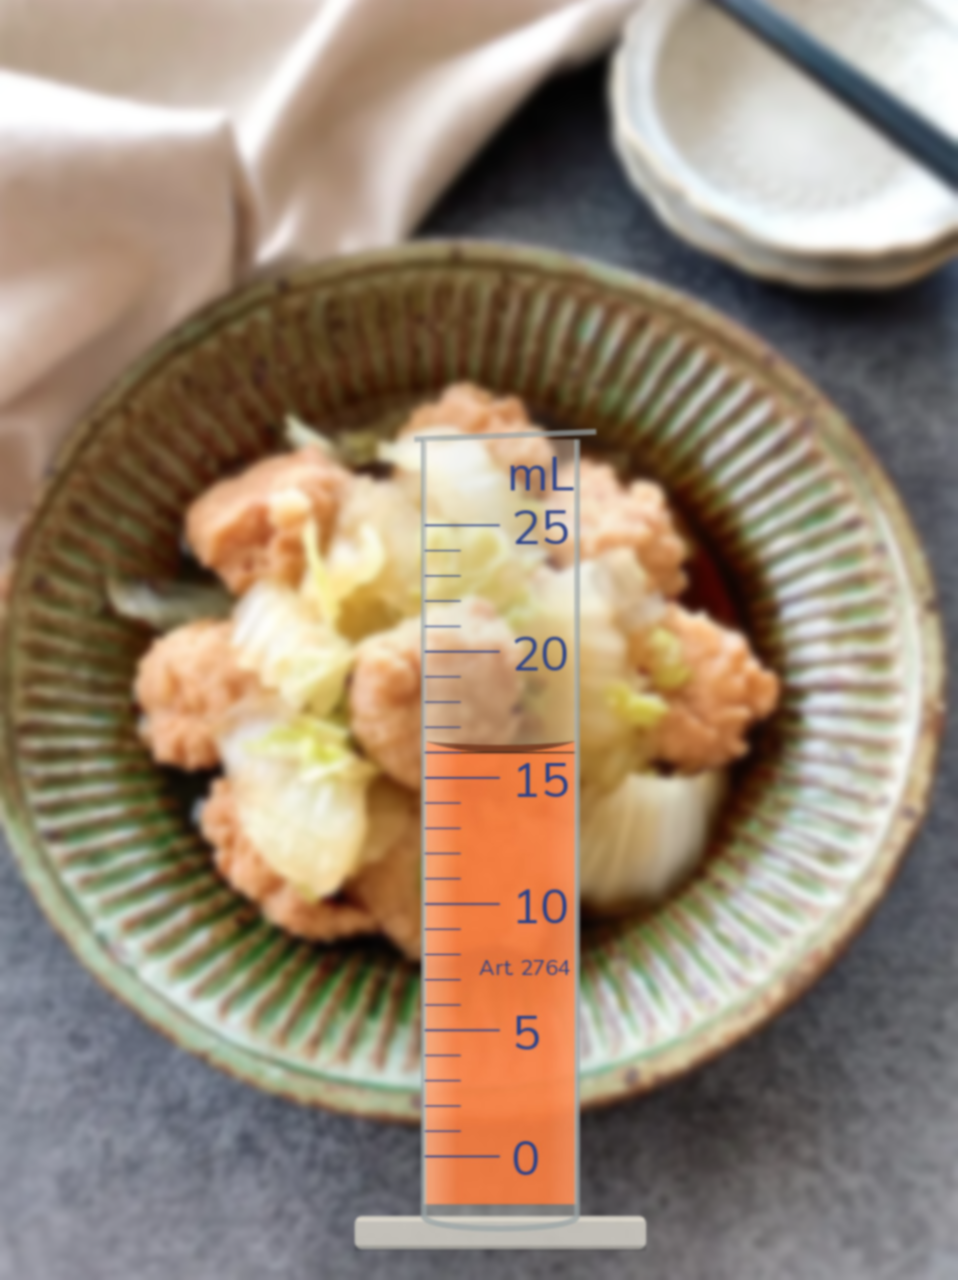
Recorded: value=16 unit=mL
